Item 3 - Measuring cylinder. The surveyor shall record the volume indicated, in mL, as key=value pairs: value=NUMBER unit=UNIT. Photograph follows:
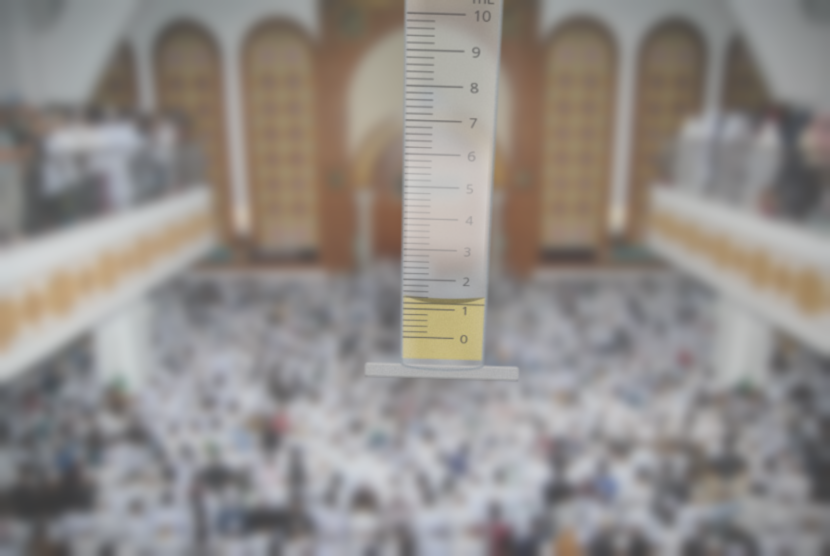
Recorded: value=1.2 unit=mL
